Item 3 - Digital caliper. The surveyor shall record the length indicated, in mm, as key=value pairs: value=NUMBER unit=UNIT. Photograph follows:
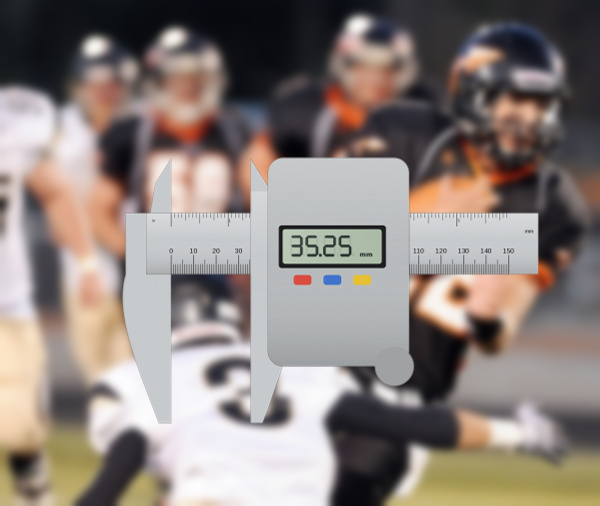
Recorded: value=35.25 unit=mm
